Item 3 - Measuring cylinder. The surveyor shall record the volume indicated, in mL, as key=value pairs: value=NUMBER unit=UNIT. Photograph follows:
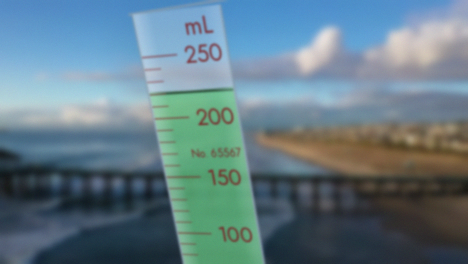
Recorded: value=220 unit=mL
